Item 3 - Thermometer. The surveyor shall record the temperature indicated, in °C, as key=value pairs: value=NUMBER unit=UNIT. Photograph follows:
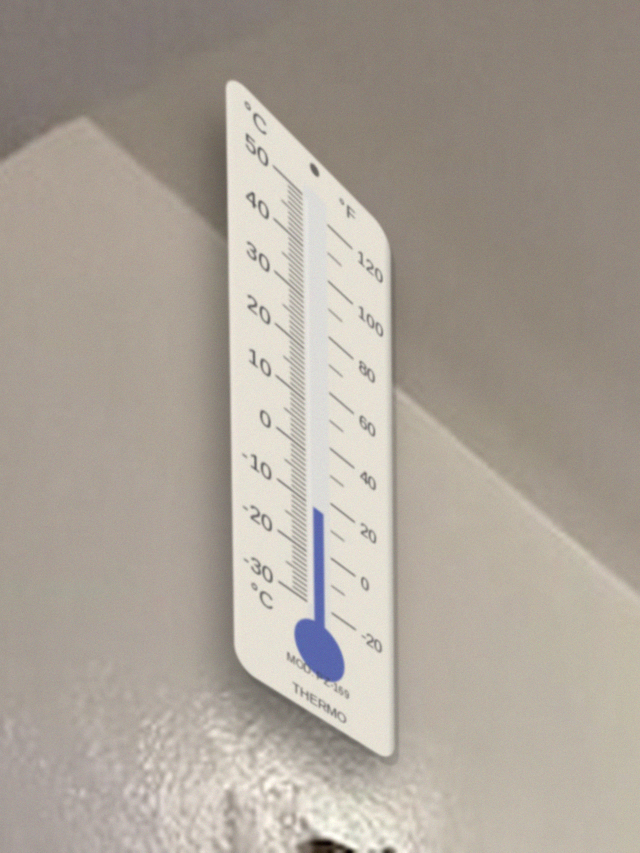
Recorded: value=-10 unit=°C
